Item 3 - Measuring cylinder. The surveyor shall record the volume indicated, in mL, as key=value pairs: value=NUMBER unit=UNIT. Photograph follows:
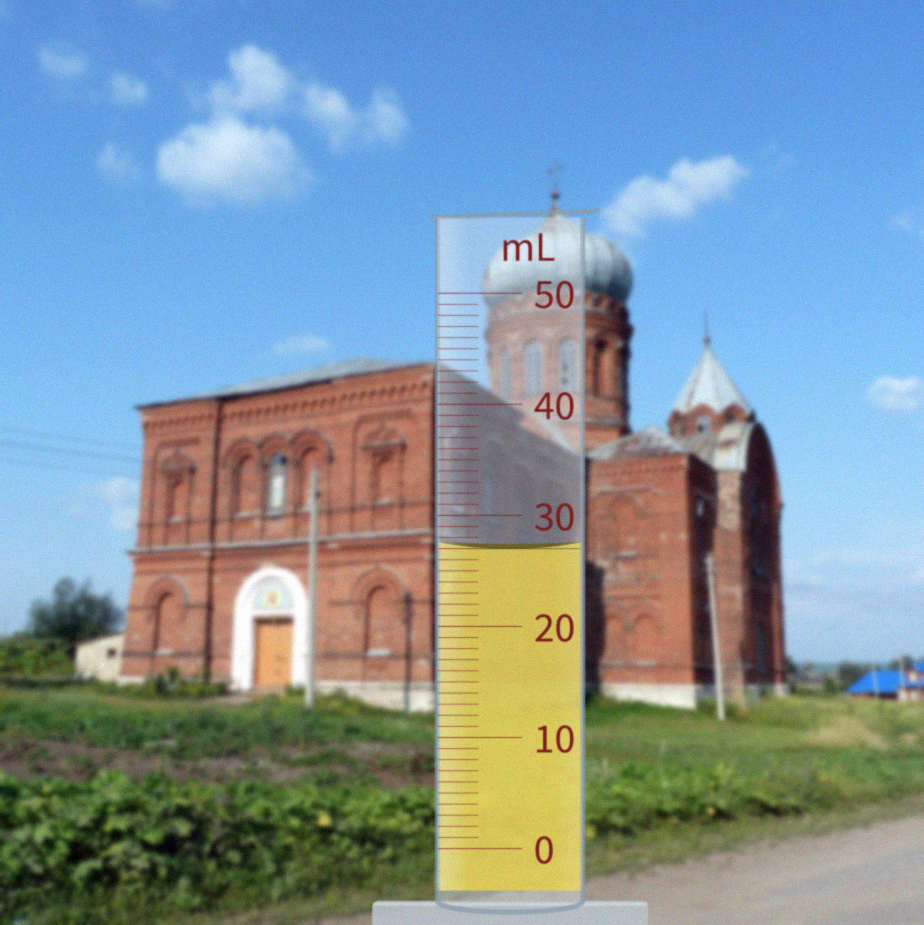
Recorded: value=27 unit=mL
